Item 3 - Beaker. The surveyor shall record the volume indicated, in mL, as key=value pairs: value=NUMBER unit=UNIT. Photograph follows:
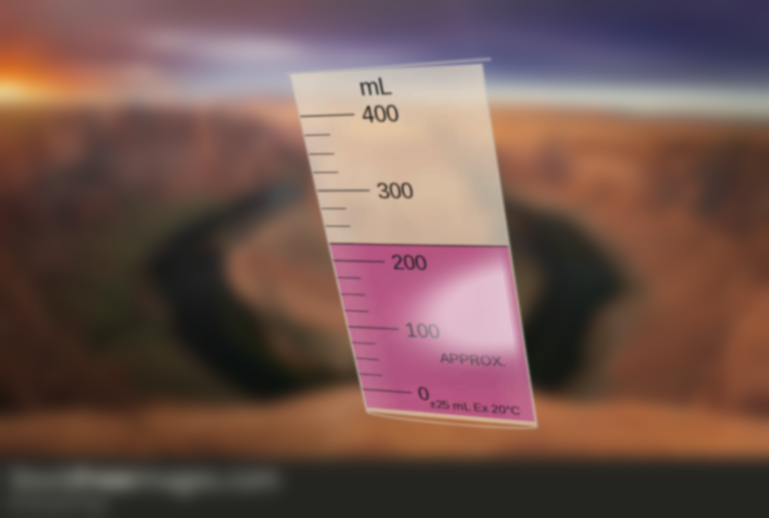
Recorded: value=225 unit=mL
